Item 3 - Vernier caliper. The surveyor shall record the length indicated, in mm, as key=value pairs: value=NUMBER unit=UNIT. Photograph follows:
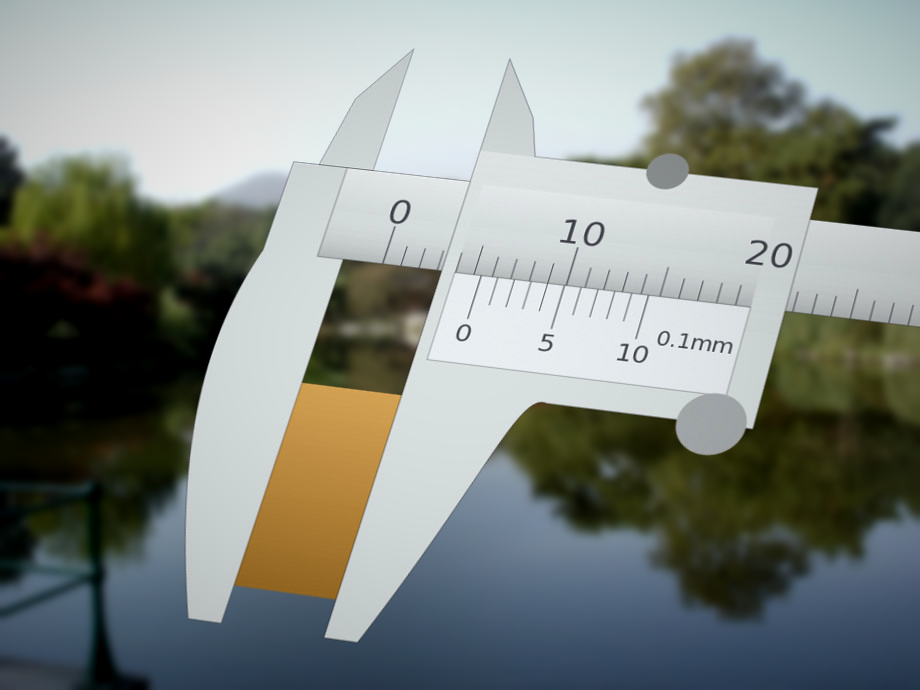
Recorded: value=5.4 unit=mm
